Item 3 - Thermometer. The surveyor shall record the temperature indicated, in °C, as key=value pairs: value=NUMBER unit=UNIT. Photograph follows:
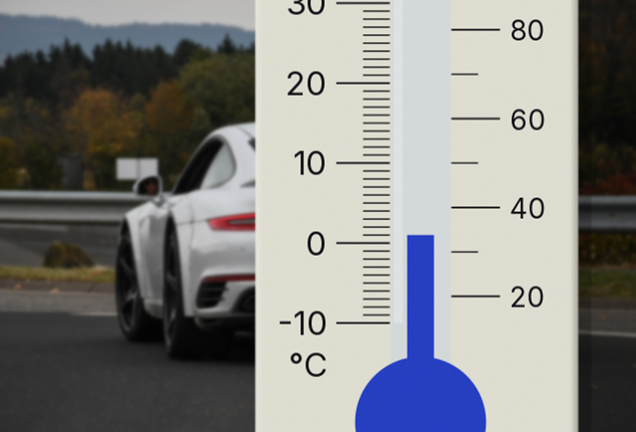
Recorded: value=1 unit=°C
